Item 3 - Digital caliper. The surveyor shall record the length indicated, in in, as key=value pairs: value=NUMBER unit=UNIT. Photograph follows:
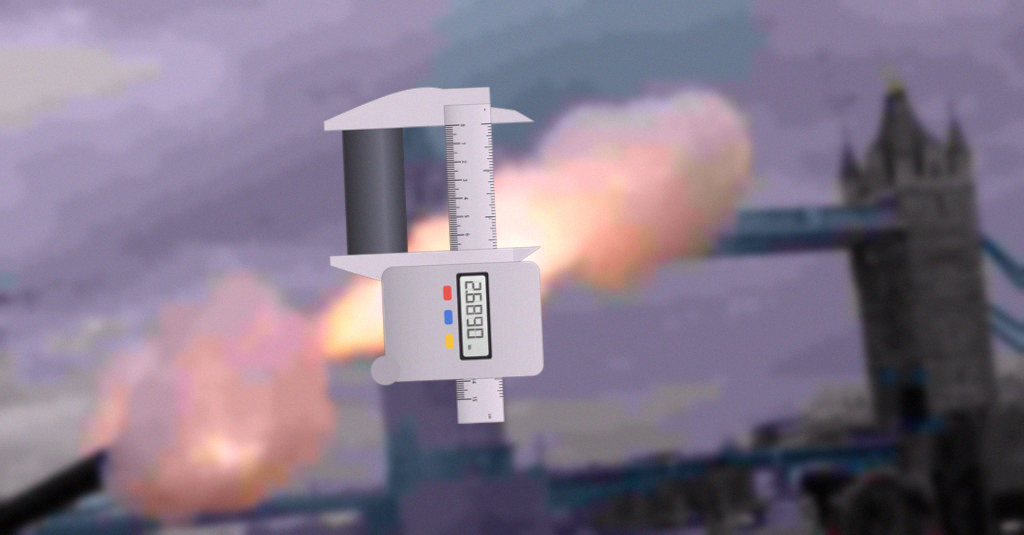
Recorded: value=2.6890 unit=in
